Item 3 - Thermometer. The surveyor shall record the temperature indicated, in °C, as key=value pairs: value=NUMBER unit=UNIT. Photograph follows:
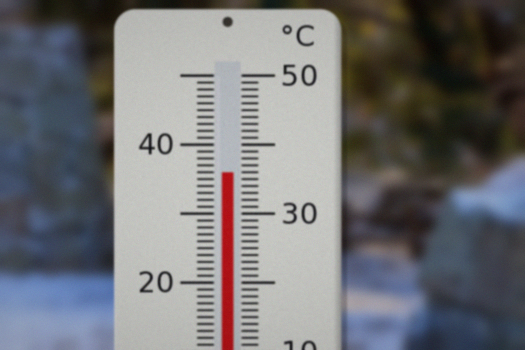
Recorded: value=36 unit=°C
